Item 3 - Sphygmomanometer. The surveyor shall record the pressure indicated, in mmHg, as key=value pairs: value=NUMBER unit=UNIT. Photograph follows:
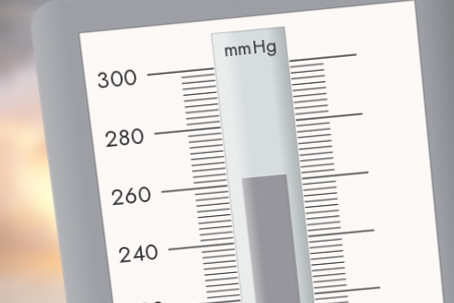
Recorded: value=262 unit=mmHg
